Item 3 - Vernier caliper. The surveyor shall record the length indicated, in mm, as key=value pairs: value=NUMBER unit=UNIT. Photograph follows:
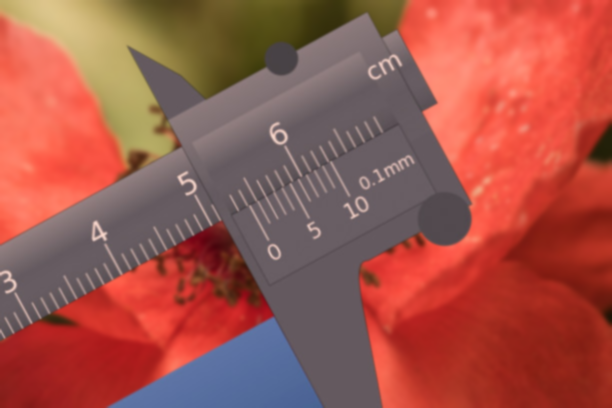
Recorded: value=54.2 unit=mm
